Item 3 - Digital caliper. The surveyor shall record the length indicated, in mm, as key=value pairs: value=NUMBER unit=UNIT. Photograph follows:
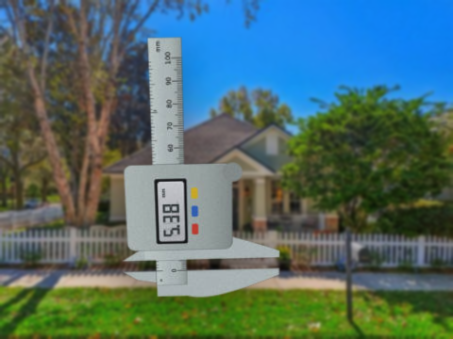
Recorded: value=5.38 unit=mm
